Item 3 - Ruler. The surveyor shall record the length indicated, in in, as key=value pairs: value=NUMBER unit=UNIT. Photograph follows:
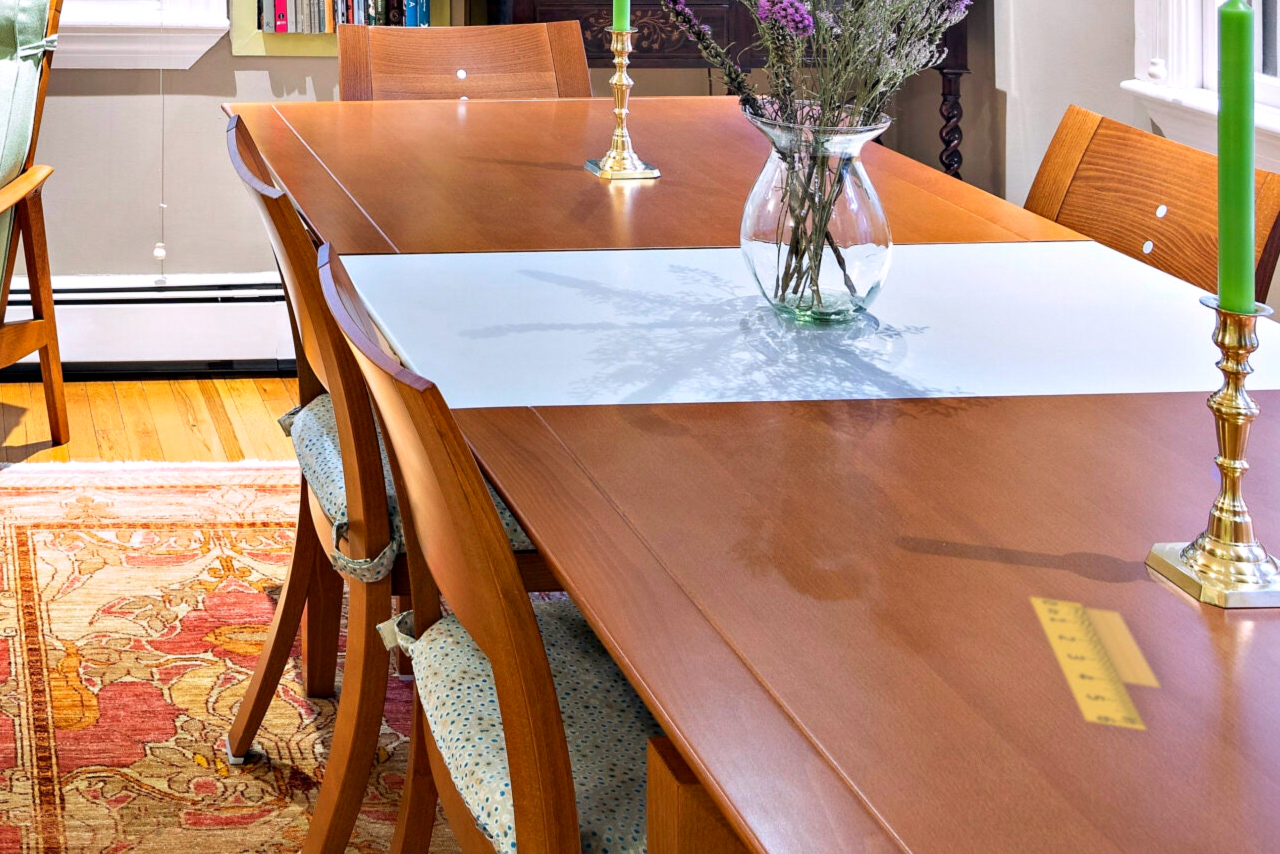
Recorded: value=4 unit=in
